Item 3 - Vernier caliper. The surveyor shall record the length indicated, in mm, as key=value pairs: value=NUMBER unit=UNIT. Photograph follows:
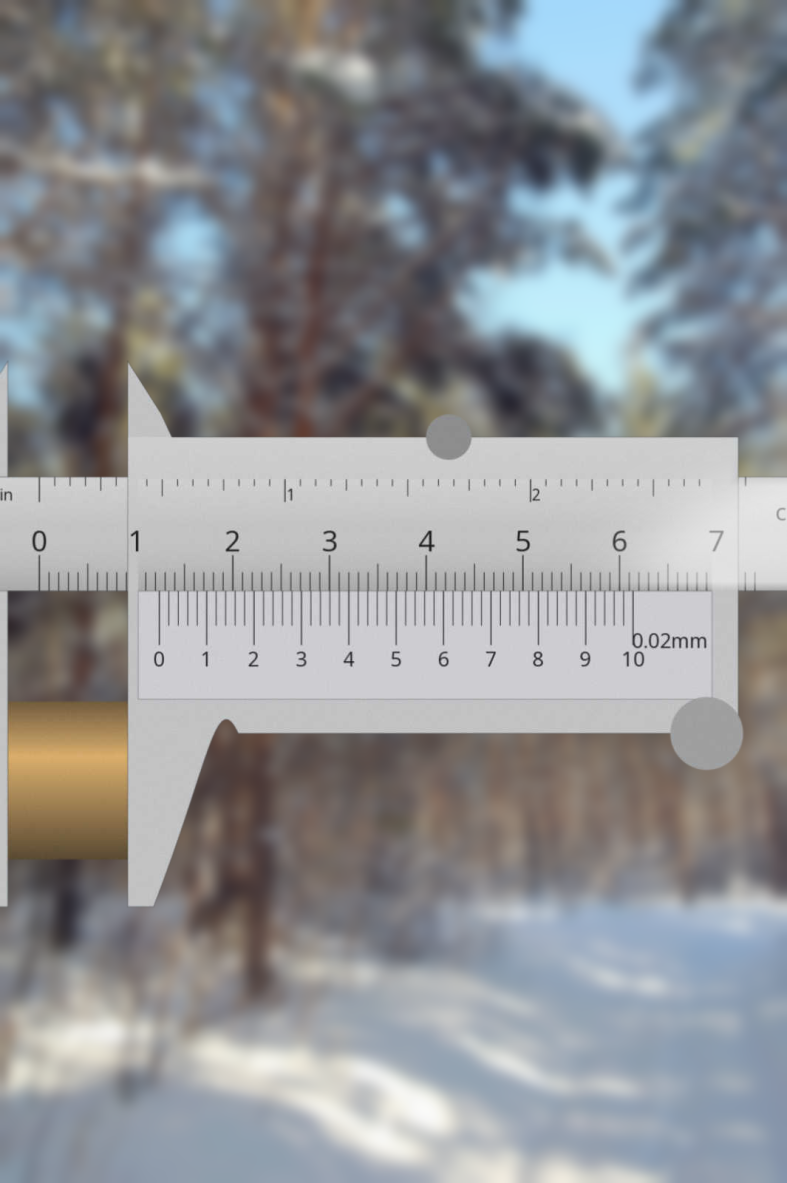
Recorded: value=12.4 unit=mm
